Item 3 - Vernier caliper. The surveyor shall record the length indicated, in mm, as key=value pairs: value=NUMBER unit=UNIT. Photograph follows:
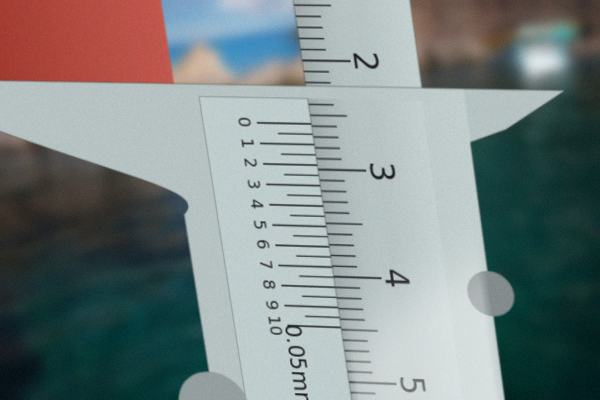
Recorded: value=25.8 unit=mm
